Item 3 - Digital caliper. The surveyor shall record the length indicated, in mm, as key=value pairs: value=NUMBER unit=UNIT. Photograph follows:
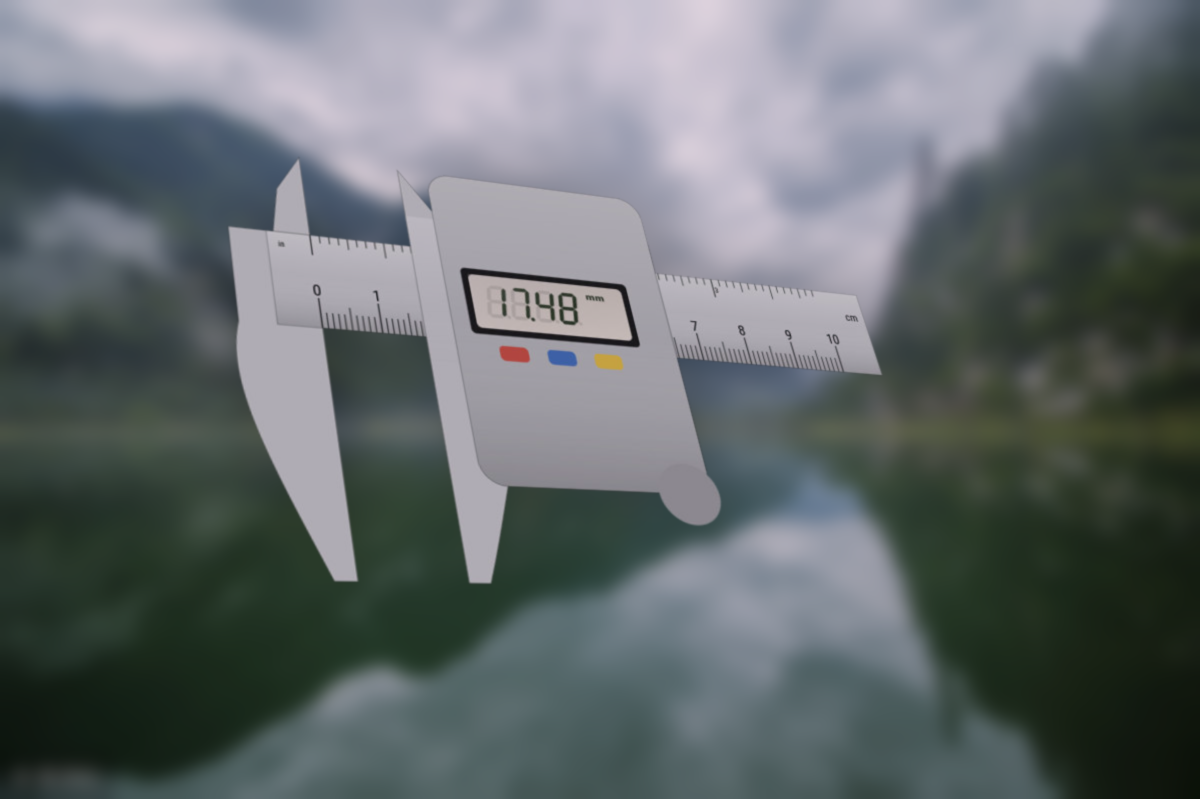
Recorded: value=17.48 unit=mm
